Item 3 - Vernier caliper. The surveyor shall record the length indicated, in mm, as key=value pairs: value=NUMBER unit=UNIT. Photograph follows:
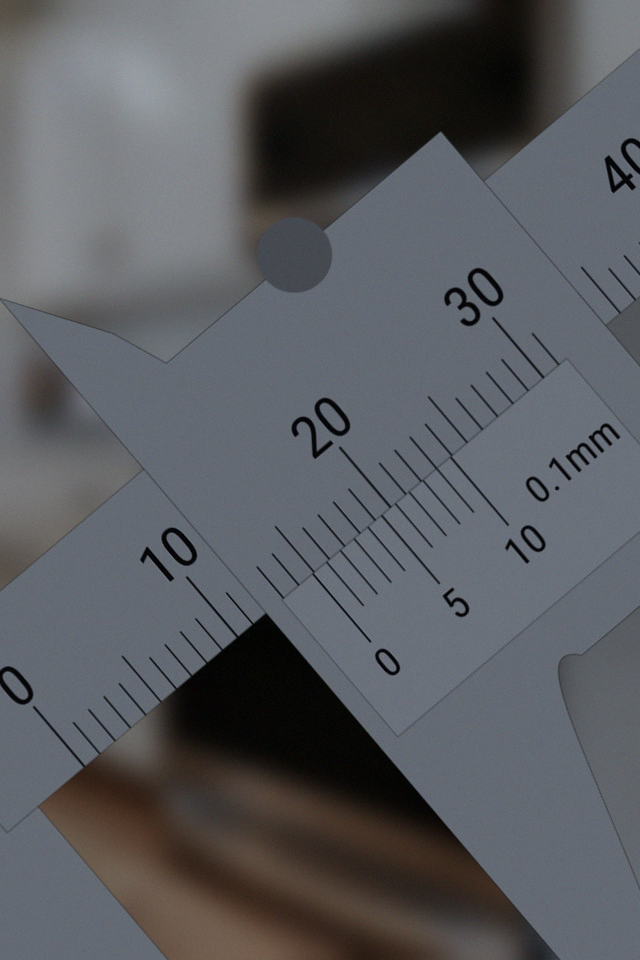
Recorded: value=14.9 unit=mm
